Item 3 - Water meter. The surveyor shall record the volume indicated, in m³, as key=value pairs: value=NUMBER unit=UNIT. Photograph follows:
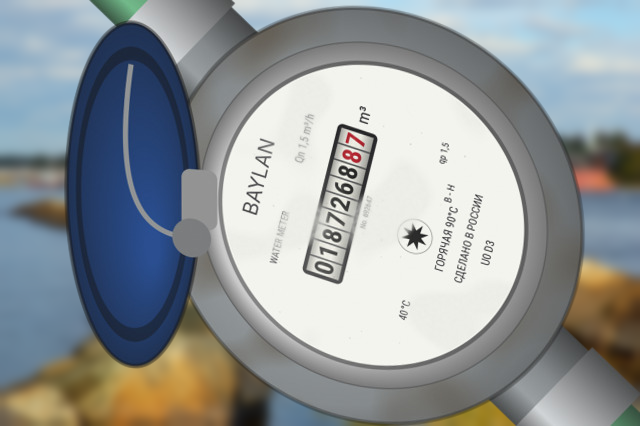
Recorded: value=187268.87 unit=m³
